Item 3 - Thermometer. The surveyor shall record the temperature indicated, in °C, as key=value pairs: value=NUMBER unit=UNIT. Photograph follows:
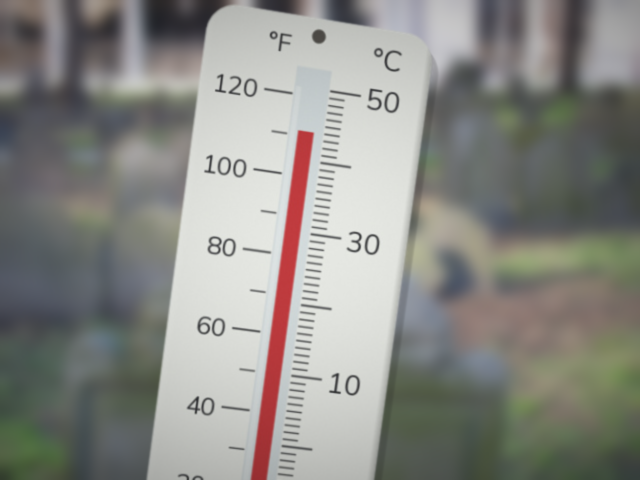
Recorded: value=44 unit=°C
